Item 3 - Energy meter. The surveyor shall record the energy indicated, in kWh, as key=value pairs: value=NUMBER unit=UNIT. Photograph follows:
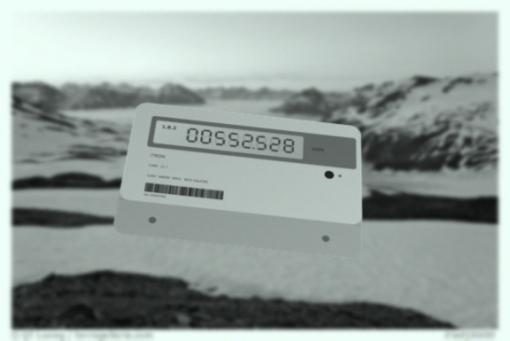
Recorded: value=552.528 unit=kWh
